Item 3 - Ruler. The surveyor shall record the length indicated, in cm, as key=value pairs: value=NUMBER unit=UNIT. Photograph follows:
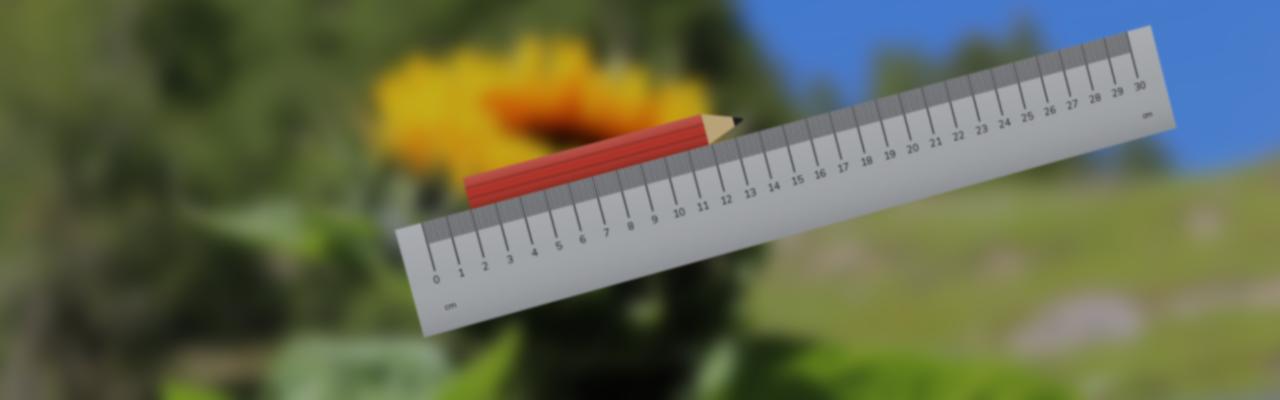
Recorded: value=11.5 unit=cm
